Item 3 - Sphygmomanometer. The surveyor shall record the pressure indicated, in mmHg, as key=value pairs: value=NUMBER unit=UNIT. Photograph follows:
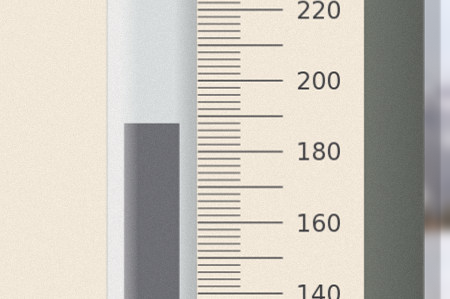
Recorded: value=188 unit=mmHg
